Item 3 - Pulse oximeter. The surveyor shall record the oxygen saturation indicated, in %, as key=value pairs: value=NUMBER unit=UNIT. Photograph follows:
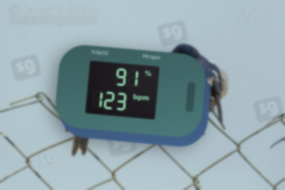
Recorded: value=91 unit=%
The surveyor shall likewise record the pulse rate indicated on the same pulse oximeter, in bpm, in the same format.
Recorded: value=123 unit=bpm
